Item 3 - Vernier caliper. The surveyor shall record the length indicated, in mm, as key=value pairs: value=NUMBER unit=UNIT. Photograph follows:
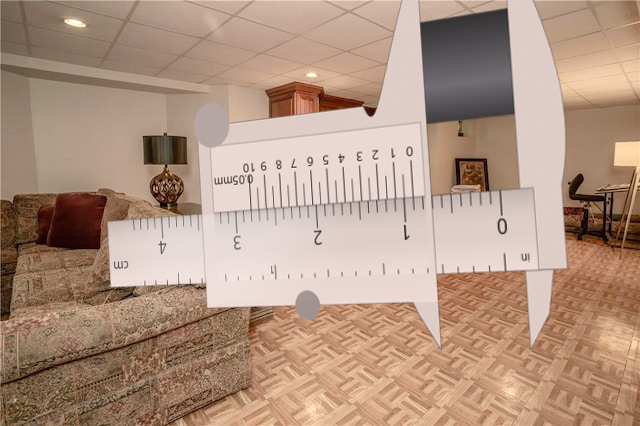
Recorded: value=9.0 unit=mm
